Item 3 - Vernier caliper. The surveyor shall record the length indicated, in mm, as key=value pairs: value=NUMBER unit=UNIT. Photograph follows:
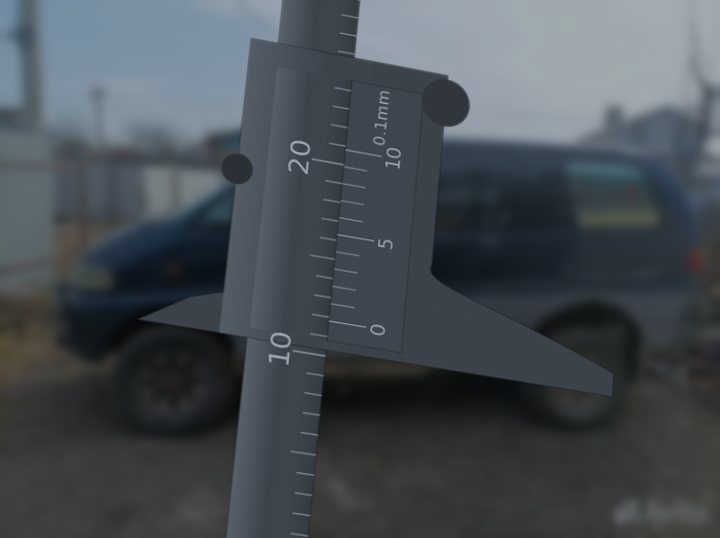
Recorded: value=11.8 unit=mm
